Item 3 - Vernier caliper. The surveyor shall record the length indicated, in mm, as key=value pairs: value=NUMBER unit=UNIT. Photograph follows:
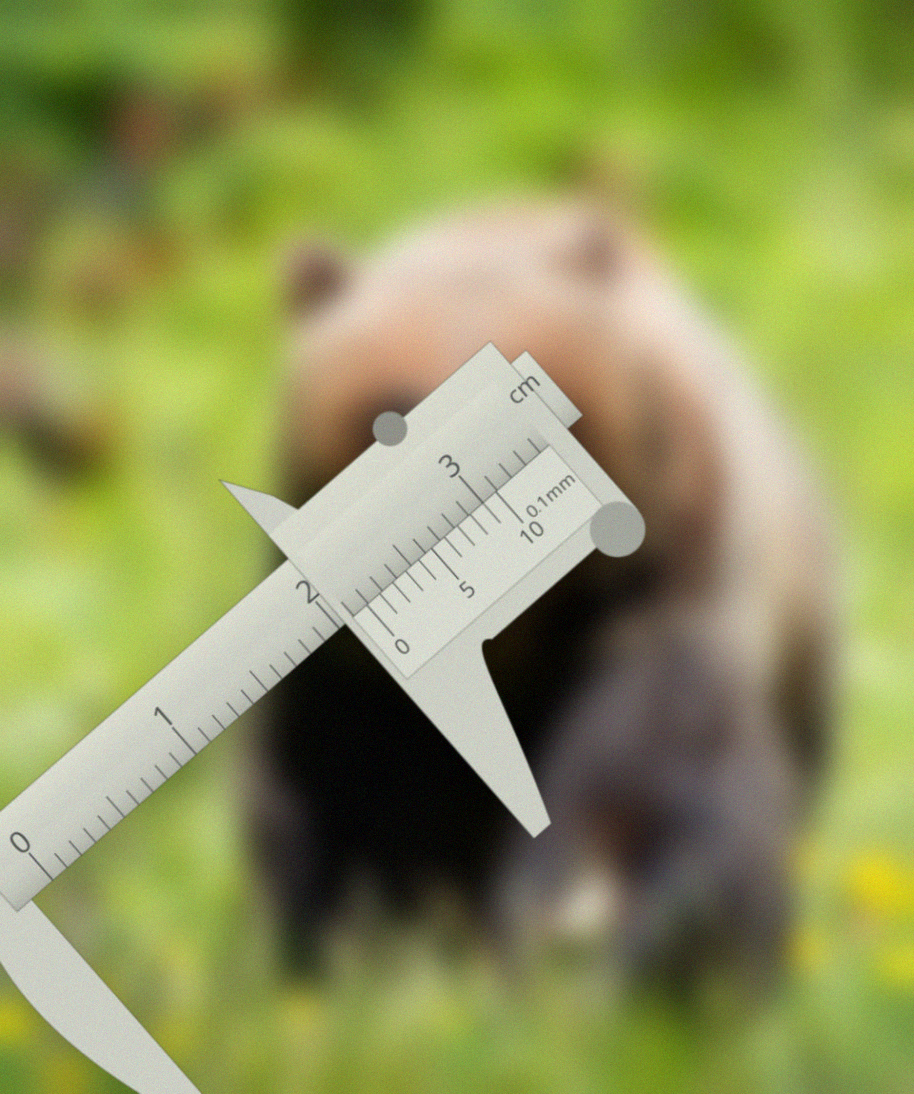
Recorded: value=21.9 unit=mm
